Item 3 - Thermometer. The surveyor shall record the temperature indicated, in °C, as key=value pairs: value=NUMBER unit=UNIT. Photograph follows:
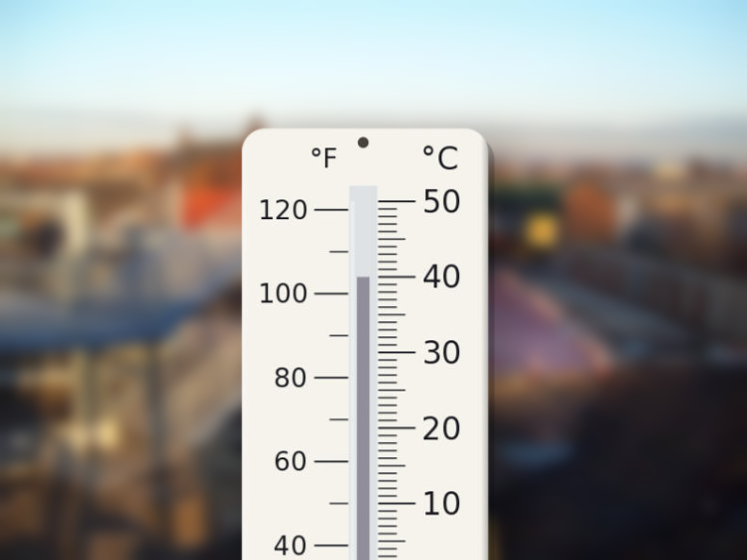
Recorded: value=40 unit=°C
